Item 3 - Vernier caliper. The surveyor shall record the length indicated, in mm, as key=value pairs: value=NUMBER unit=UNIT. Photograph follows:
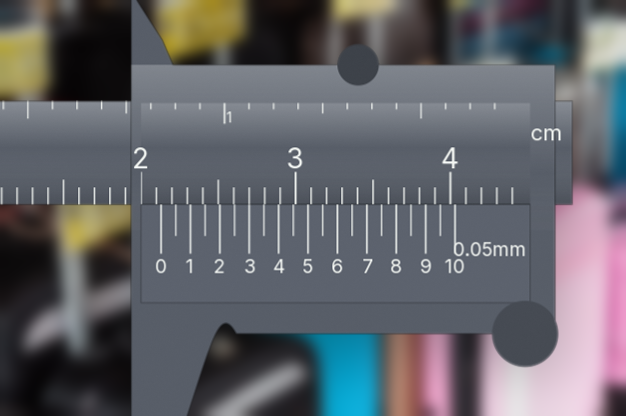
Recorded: value=21.3 unit=mm
